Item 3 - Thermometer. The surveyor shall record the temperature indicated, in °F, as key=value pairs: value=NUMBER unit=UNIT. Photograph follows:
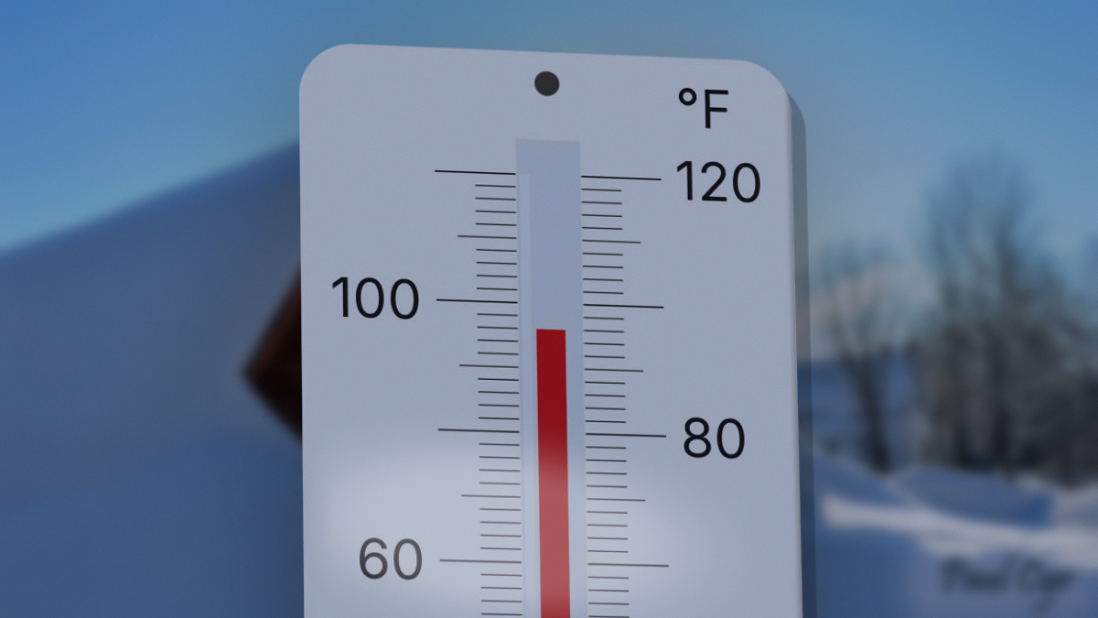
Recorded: value=96 unit=°F
